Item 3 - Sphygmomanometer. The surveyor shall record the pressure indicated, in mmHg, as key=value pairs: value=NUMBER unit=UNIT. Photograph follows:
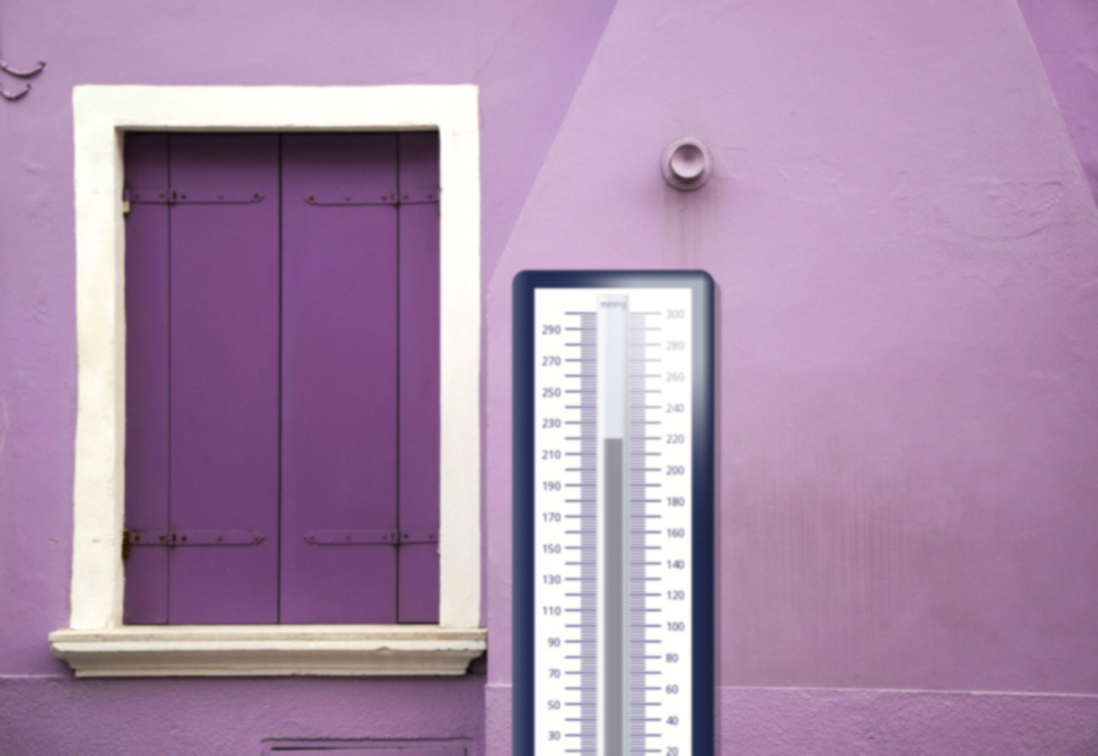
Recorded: value=220 unit=mmHg
